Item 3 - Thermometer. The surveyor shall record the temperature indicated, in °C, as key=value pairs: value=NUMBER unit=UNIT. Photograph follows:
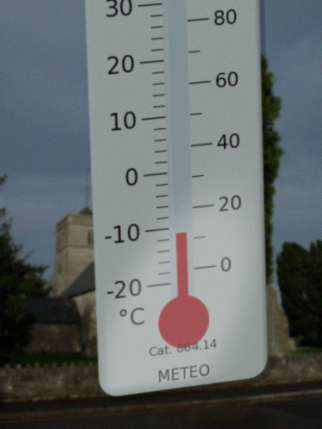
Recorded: value=-11 unit=°C
